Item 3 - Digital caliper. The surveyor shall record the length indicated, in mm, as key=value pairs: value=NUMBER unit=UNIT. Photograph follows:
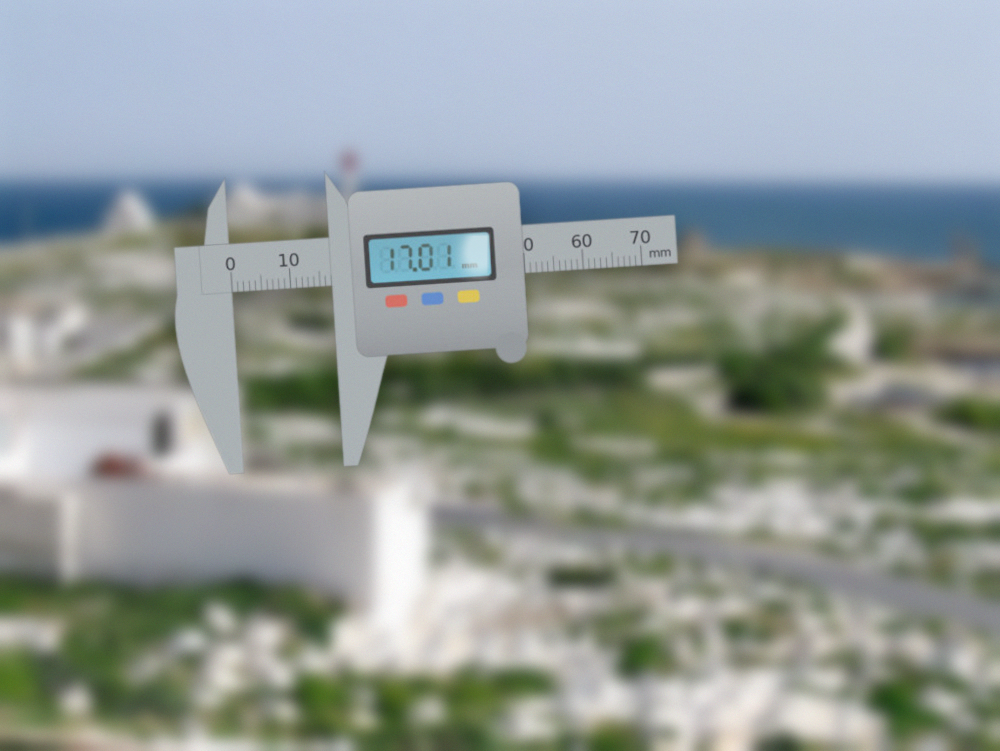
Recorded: value=17.01 unit=mm
